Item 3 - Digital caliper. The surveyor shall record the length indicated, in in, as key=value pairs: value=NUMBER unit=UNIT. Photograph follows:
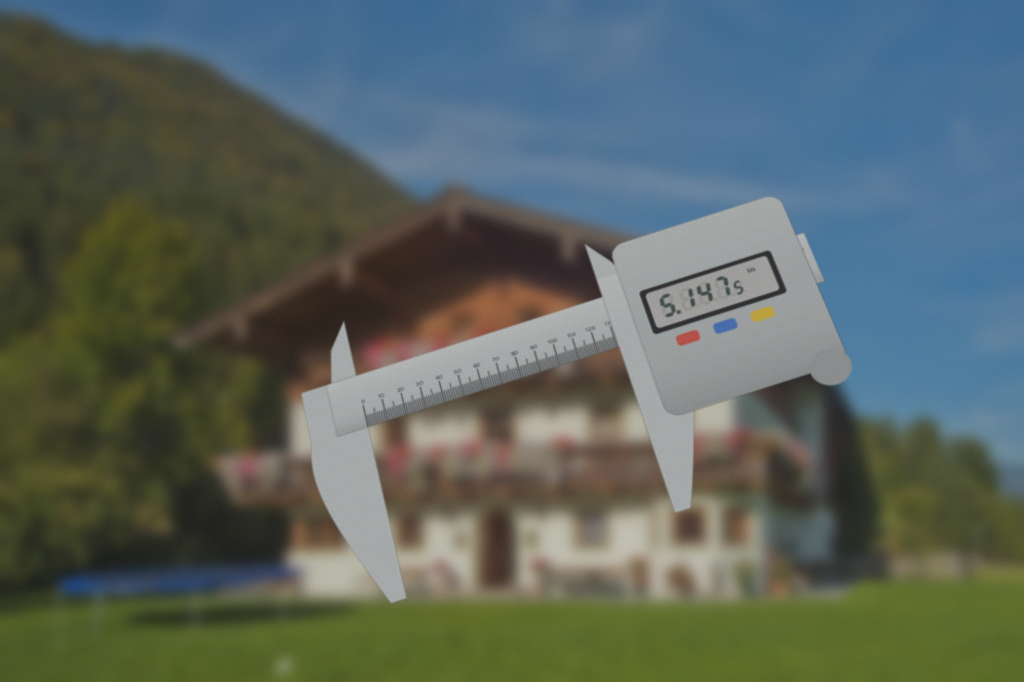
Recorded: value=5.1475 unit=in
